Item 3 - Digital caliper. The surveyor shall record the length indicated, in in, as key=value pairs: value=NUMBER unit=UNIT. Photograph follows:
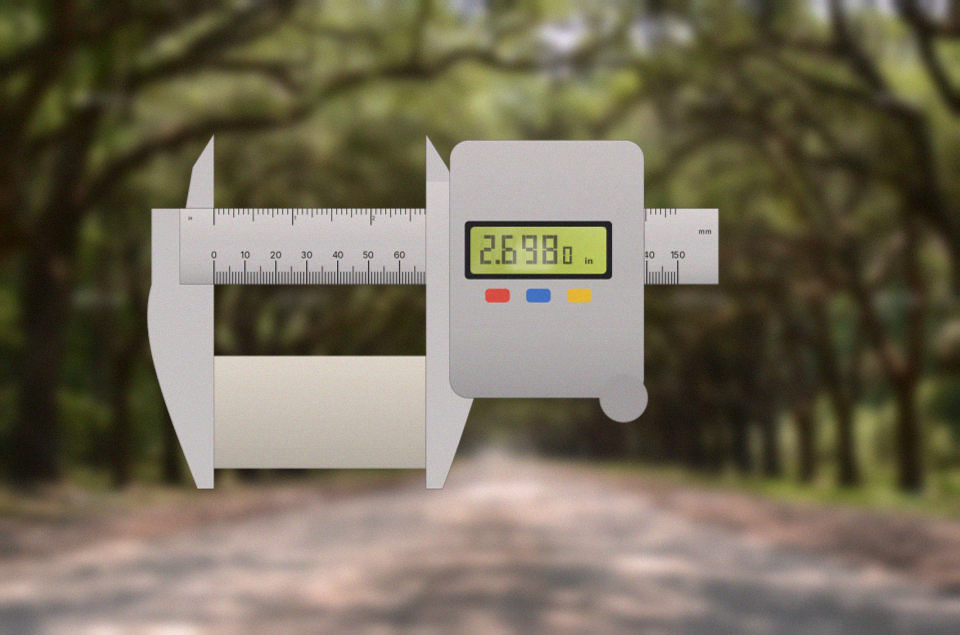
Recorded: value=2.6980 unit=in
